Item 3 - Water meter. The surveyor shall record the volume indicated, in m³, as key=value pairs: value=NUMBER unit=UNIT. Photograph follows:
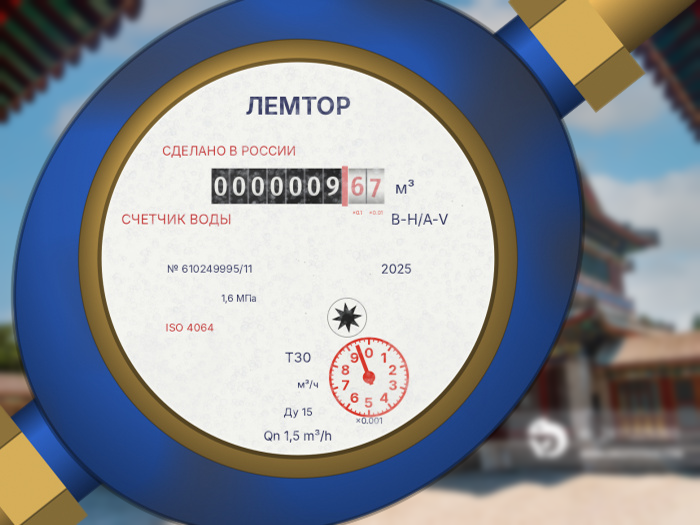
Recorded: value=9.669 unit=m³
